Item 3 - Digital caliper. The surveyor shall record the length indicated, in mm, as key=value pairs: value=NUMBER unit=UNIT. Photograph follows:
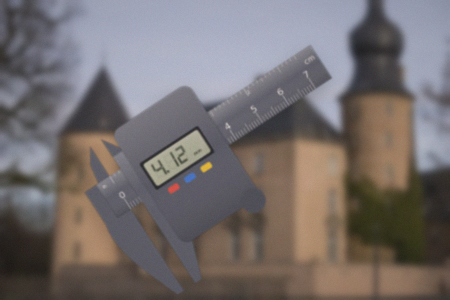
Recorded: value=4.12 unit=mm
